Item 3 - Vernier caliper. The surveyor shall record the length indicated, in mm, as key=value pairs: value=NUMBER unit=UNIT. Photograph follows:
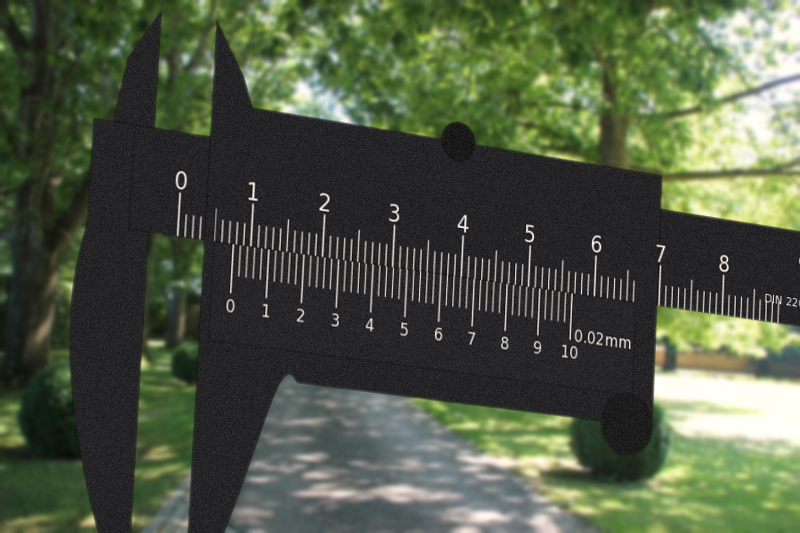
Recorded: value=7.6 unit=mm
